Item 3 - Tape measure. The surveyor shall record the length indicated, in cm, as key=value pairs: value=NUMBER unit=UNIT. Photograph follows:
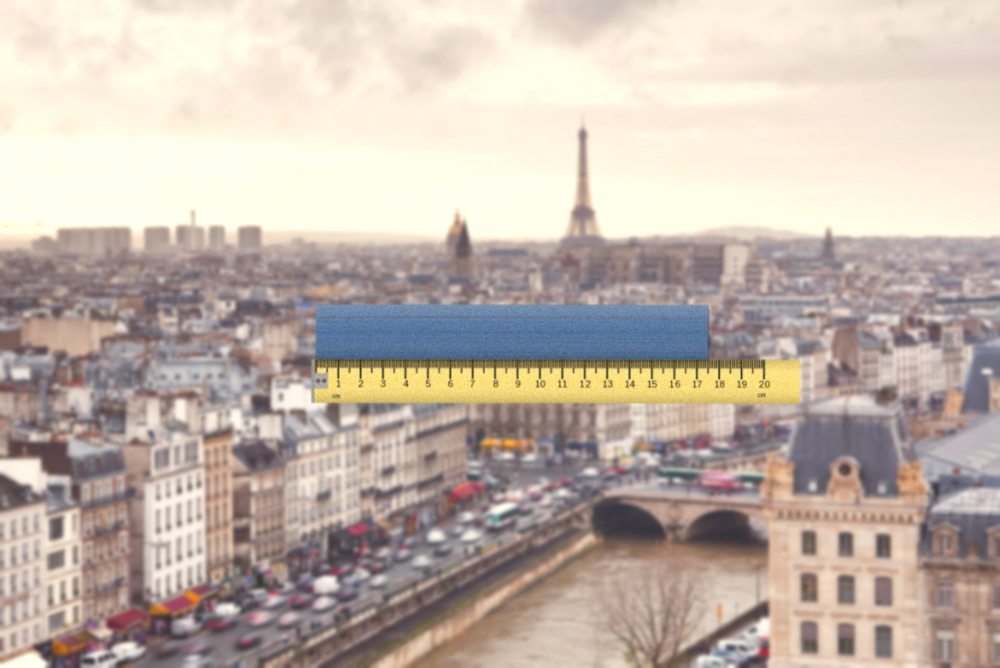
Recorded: value=17.5 unit=cm
